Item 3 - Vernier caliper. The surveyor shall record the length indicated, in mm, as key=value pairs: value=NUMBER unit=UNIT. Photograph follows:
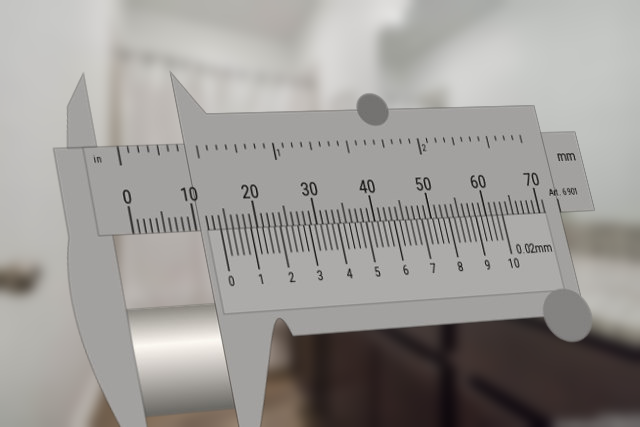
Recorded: value=14.0 unit=mm
